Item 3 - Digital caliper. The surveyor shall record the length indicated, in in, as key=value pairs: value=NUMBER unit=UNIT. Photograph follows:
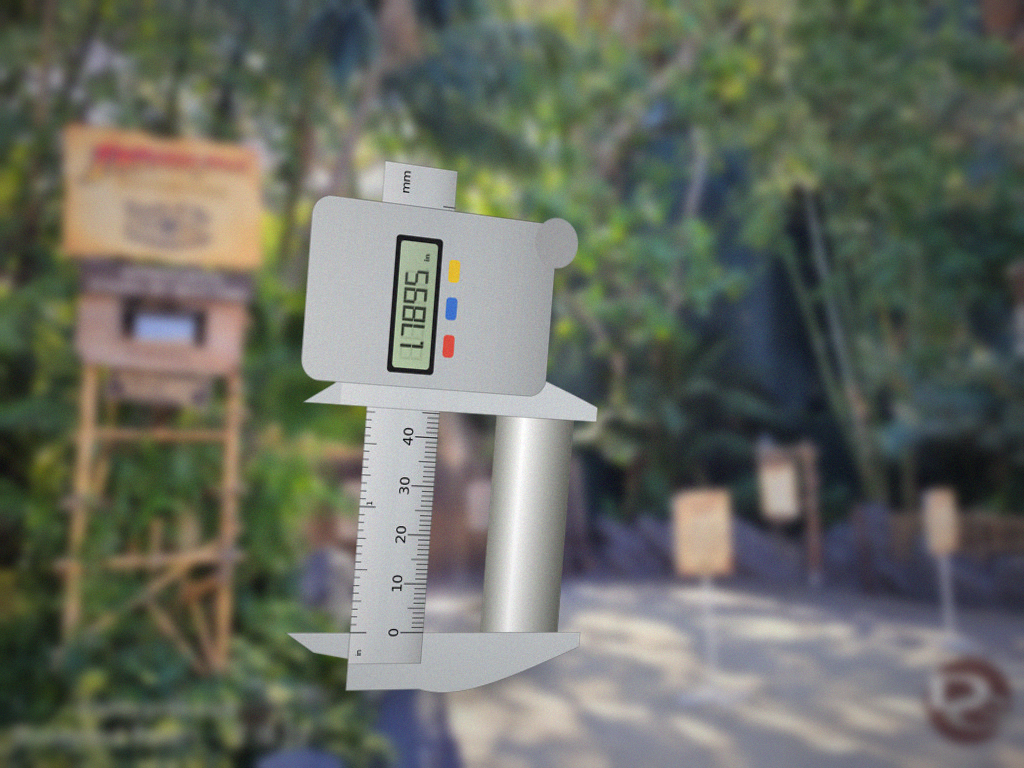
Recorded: value=1.7895 unit=in
